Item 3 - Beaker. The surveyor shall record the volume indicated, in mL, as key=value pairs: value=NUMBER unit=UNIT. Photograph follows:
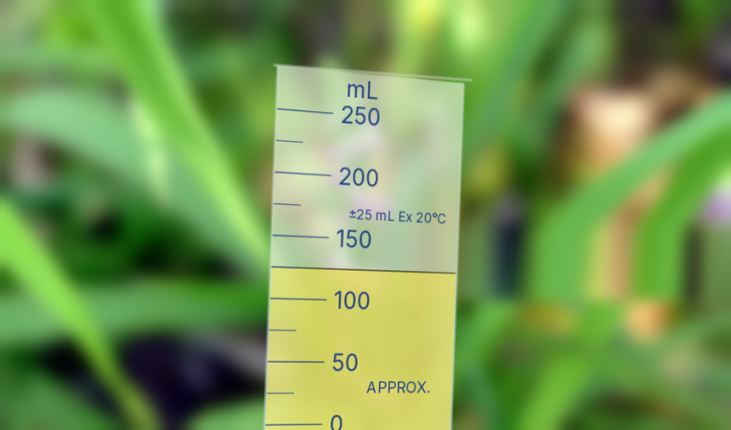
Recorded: value=125 unit=mL
